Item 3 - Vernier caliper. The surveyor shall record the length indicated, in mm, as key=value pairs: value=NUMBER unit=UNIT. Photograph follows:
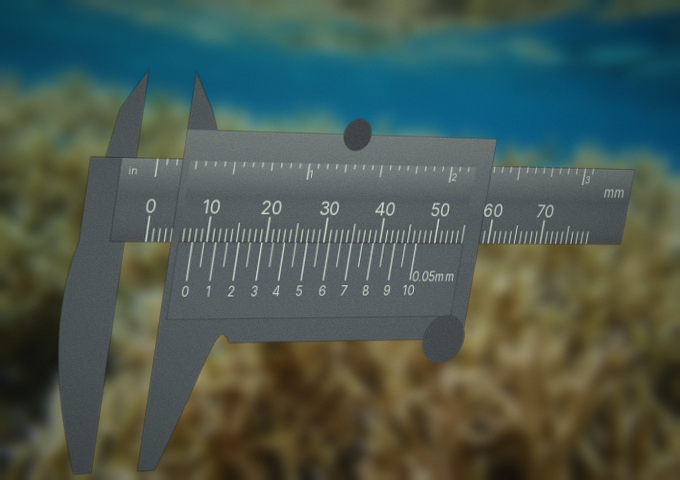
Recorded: value=7.6 unit=mm
